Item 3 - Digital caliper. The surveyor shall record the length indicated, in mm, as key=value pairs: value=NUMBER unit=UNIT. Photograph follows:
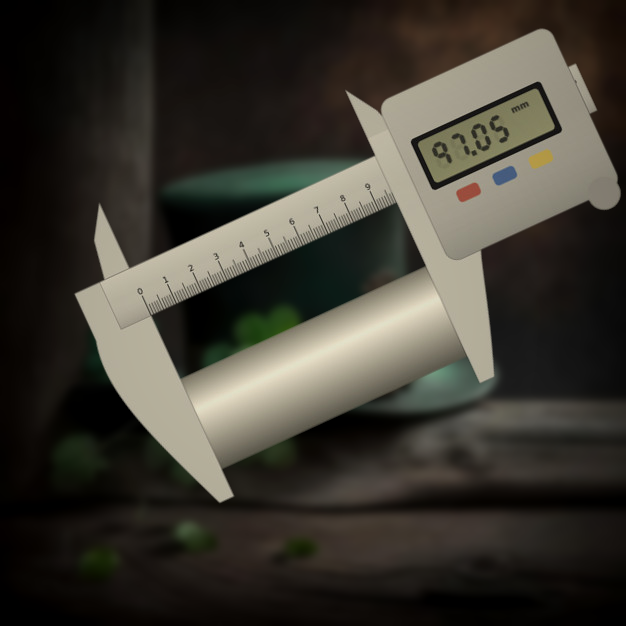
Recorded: value=97.05 unit=mm
